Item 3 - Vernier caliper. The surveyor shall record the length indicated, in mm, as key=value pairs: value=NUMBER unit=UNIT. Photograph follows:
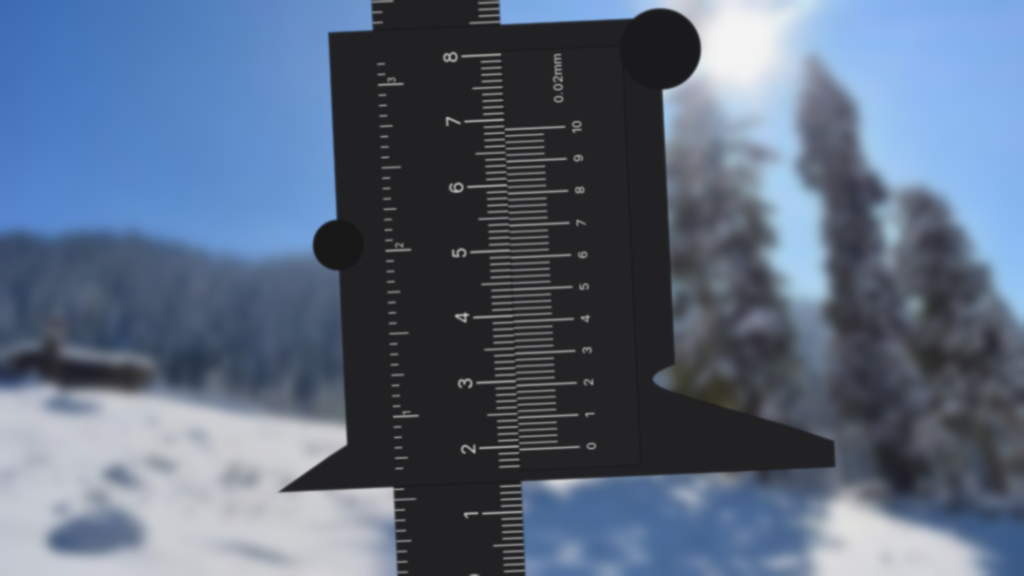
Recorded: value=19.5 unit=mm
